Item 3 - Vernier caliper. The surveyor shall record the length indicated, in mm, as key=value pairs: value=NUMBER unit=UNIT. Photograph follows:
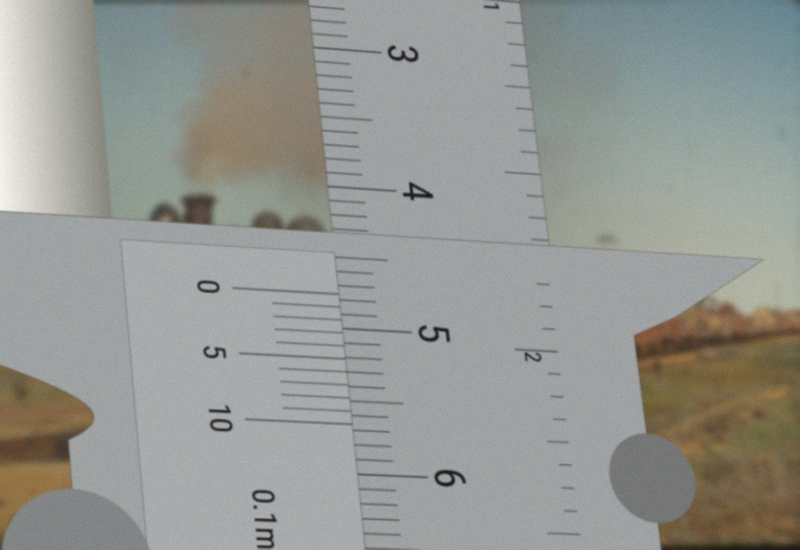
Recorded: value=47.6 unit=mm
